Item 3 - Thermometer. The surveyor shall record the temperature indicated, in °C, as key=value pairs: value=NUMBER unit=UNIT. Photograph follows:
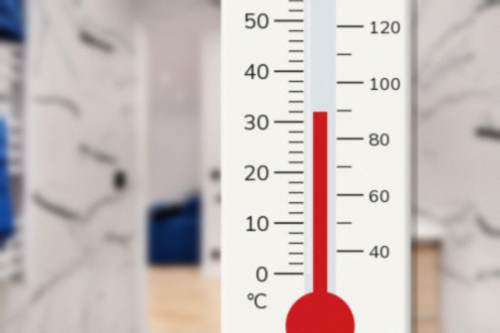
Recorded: value=32 unit=°C
